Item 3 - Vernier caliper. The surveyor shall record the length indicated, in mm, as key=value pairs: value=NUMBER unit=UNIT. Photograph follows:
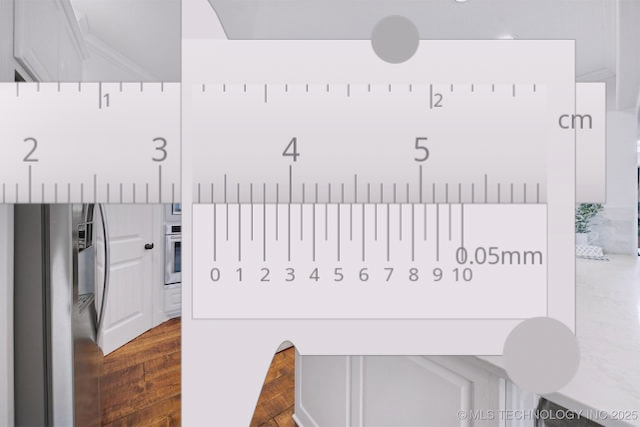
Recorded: value=34.2 unit=mm
